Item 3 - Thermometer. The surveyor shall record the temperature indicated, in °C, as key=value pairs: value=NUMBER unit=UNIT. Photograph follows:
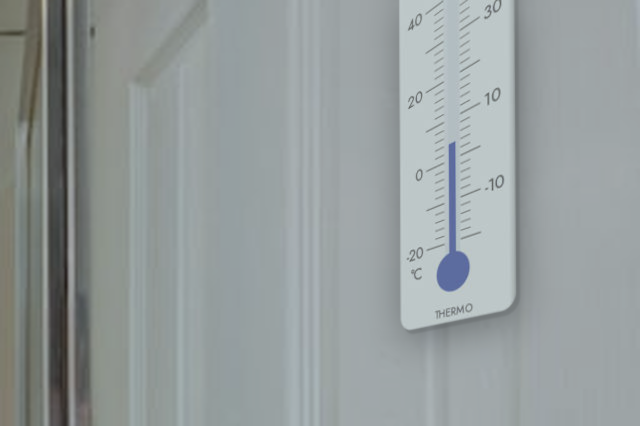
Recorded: value=4 unit=°C
